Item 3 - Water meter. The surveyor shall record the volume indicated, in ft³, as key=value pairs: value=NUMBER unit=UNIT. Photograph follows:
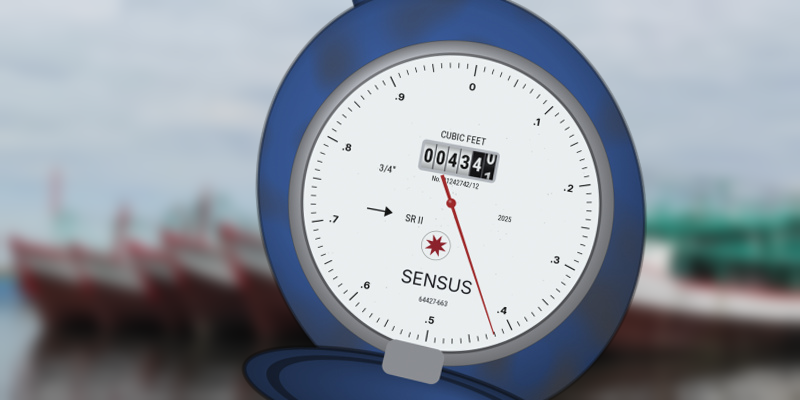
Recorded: value=4340.42 unit=ft³
